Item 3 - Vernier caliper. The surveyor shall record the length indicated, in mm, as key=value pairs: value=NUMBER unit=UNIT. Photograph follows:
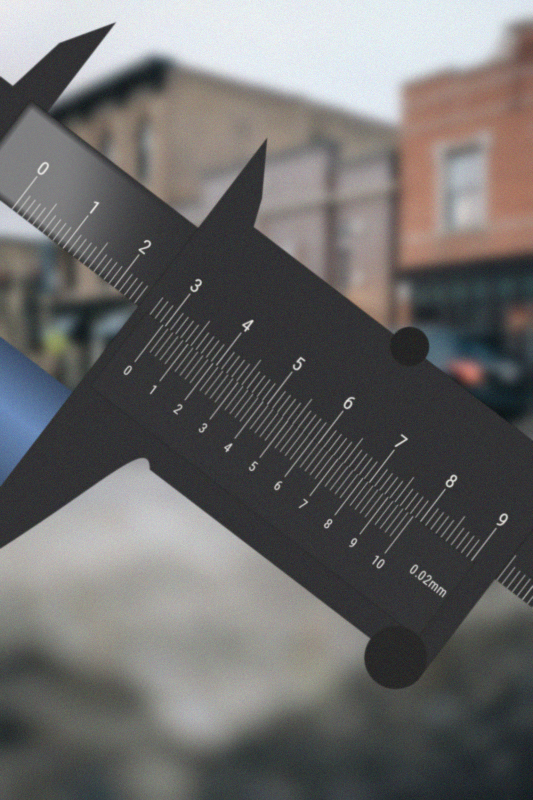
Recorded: value=29.6 unit=mm
